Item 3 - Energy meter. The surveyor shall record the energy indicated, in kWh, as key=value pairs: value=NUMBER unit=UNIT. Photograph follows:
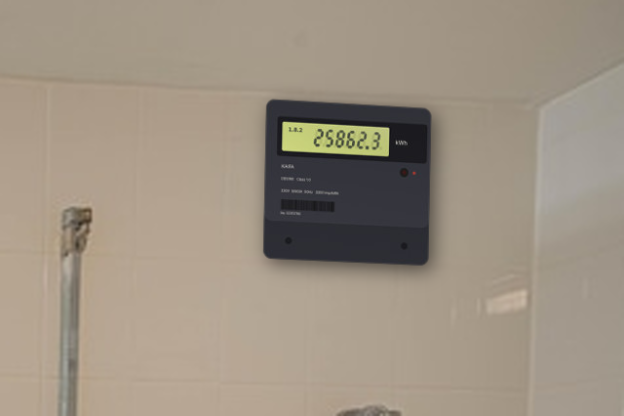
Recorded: value=25862.3 unit=kWh
